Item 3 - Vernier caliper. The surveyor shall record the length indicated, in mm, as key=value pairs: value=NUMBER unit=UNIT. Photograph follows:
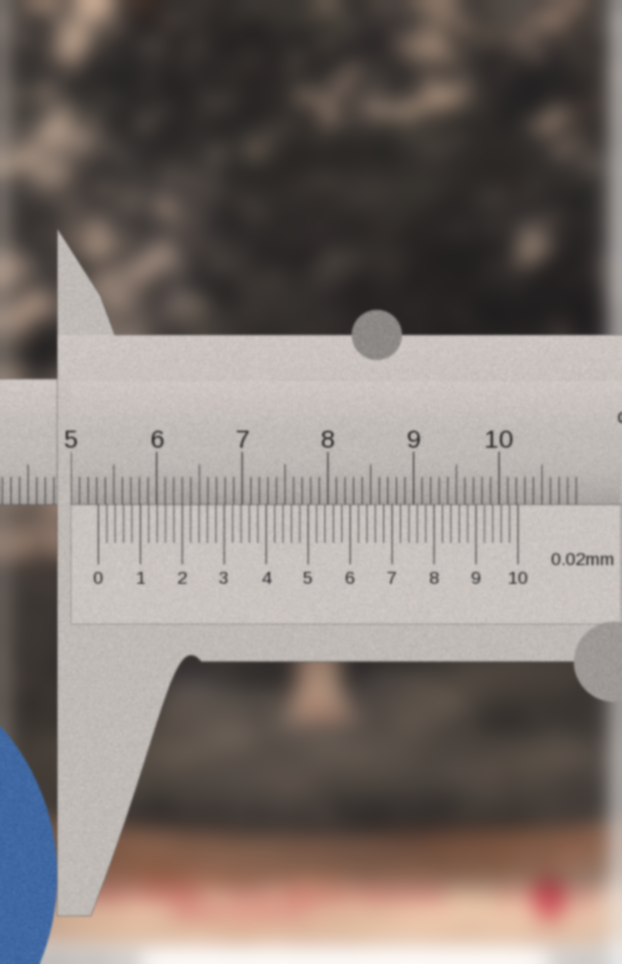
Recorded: value=53.2 unit=mm
